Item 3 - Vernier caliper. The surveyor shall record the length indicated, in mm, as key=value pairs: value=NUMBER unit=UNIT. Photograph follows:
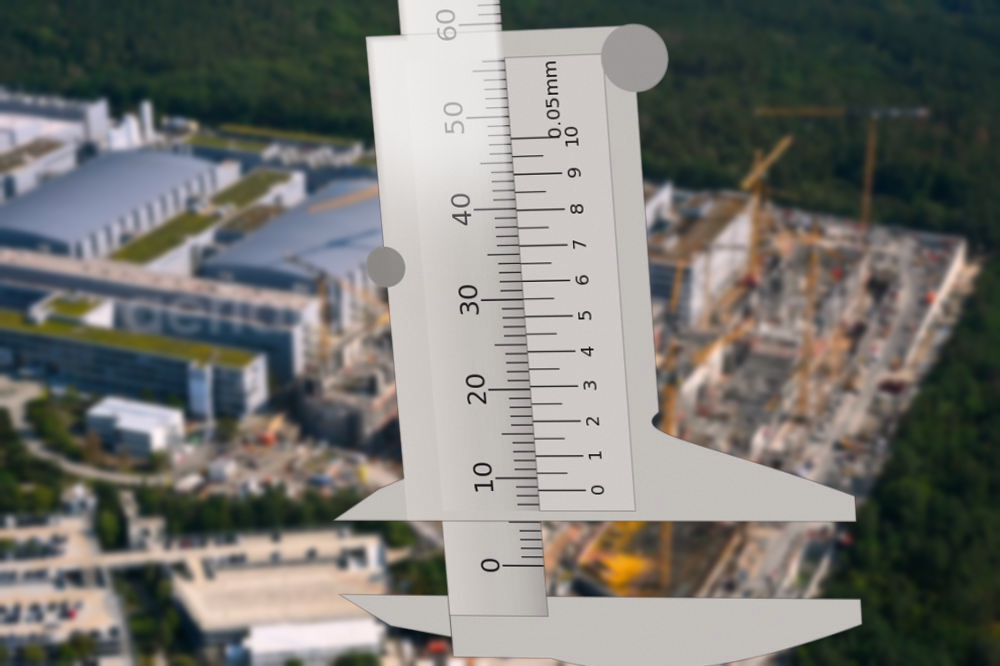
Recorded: value=8.6 unit=mm
